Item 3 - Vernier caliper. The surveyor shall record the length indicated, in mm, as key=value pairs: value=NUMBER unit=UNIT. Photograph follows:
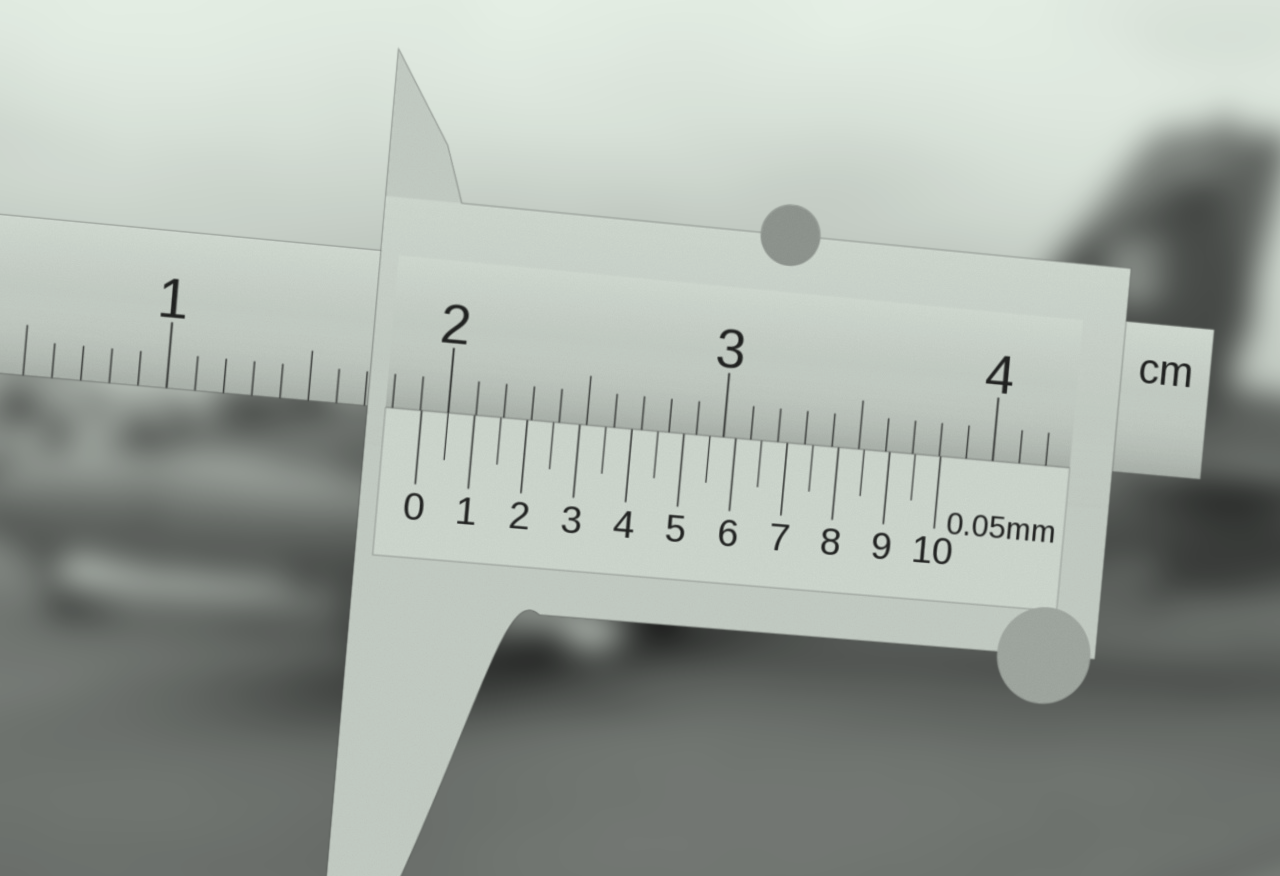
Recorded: value=19.05 unit=mm
